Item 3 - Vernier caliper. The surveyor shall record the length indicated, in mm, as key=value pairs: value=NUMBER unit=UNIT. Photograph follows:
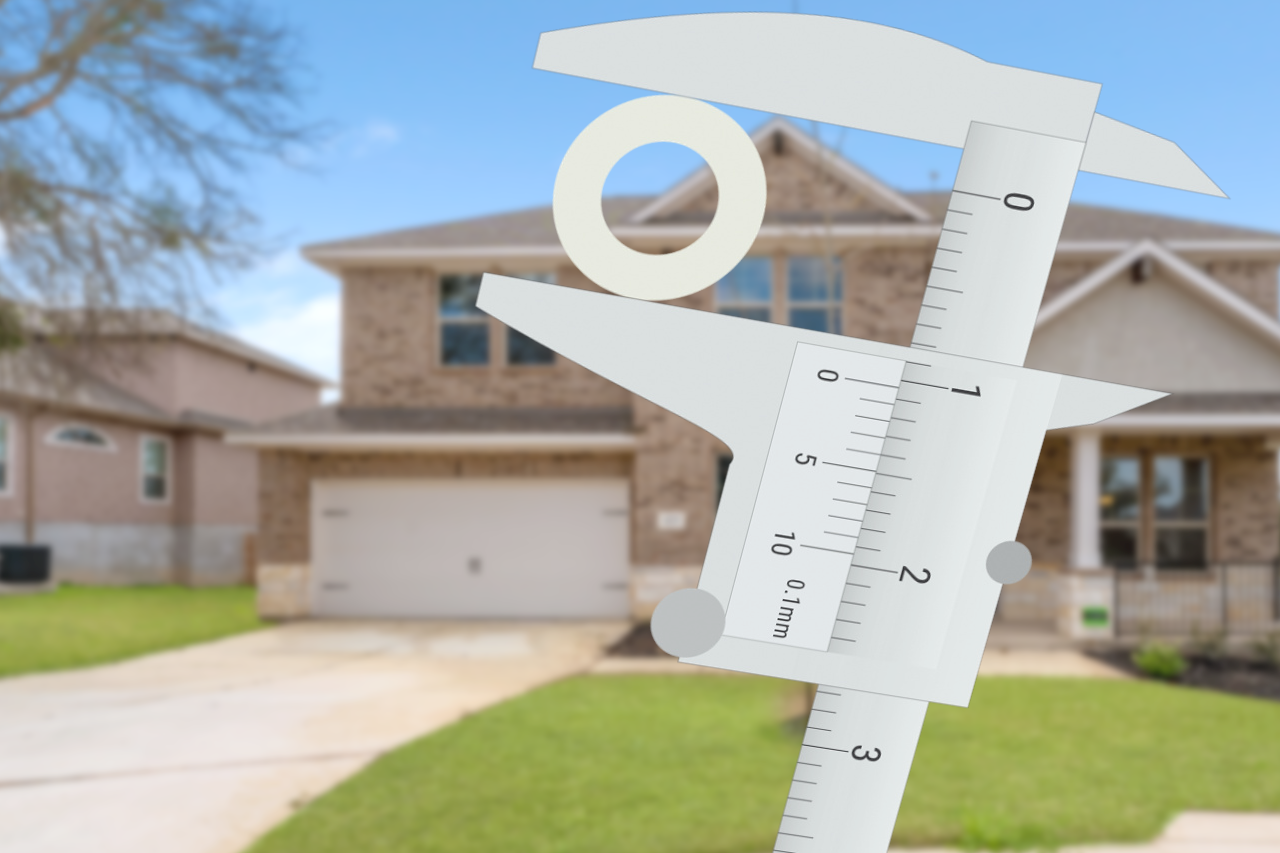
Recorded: value=10.4 unit=mm
